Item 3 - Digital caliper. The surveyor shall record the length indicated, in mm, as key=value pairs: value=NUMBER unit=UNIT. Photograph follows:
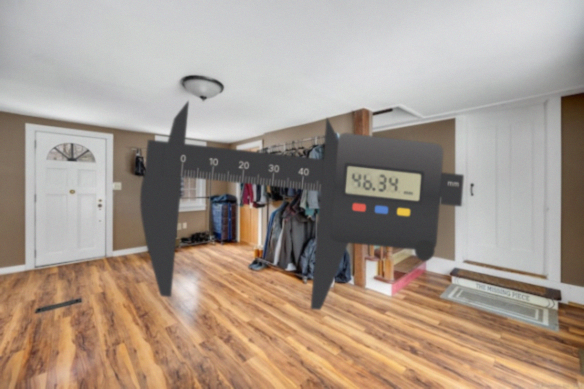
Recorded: value=46.34 unit=mm
